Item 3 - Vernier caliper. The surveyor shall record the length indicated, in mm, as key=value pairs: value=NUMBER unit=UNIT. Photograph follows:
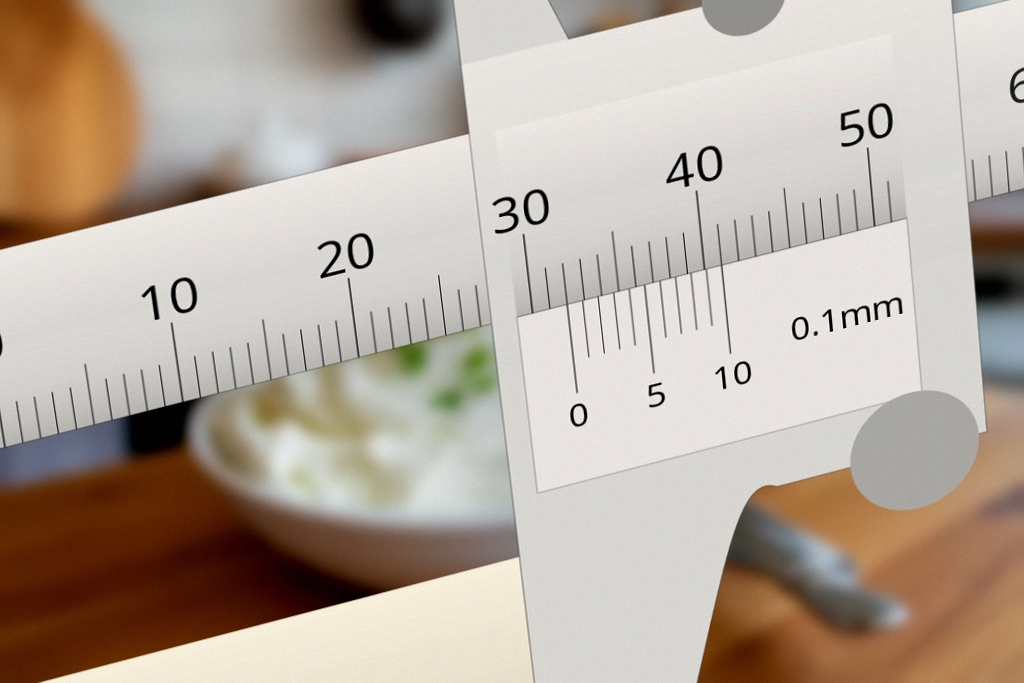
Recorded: value=32.0 unit=mm
